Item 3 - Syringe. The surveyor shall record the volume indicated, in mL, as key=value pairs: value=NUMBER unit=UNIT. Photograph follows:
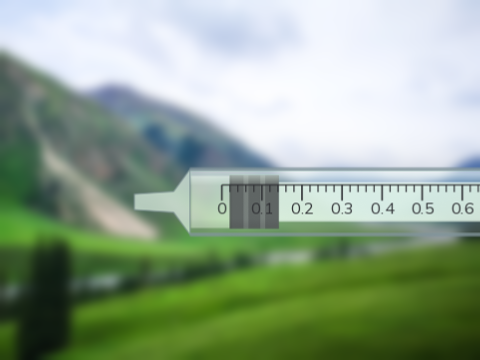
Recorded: value=0.02 unit=mL
